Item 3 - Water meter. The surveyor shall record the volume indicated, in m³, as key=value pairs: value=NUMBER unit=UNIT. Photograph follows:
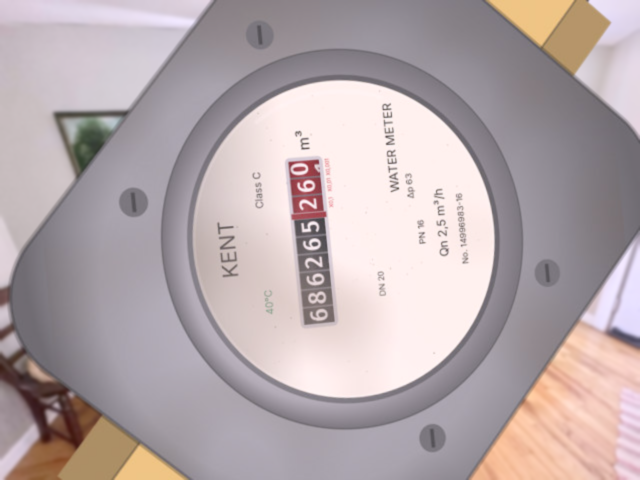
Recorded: value=686265.260 unit=m³
